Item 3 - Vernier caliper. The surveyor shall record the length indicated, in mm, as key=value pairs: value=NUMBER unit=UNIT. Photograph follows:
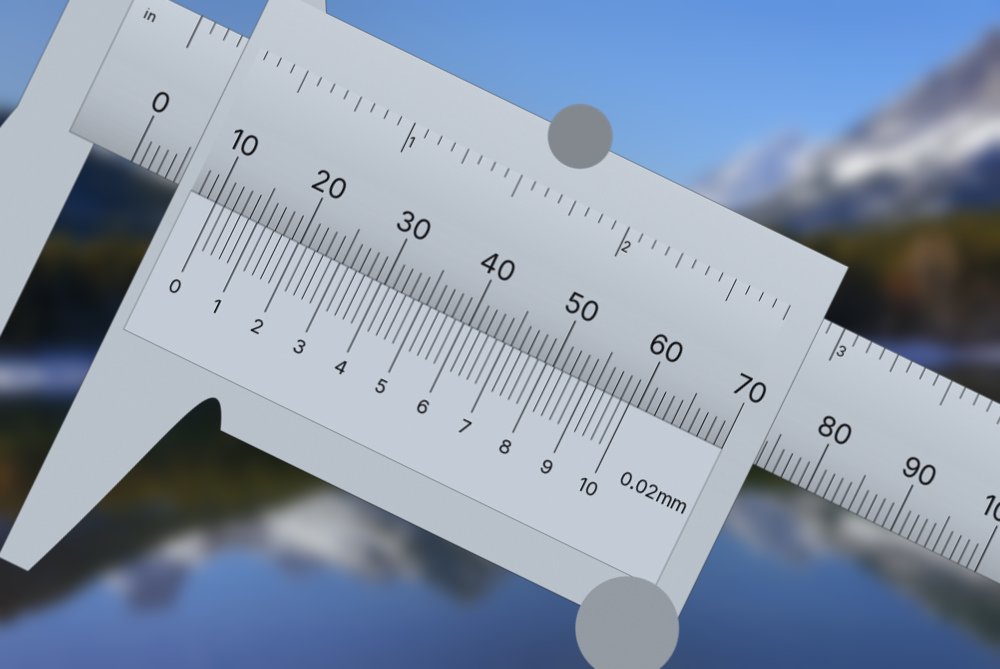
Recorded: value=10.0 unit=mm
